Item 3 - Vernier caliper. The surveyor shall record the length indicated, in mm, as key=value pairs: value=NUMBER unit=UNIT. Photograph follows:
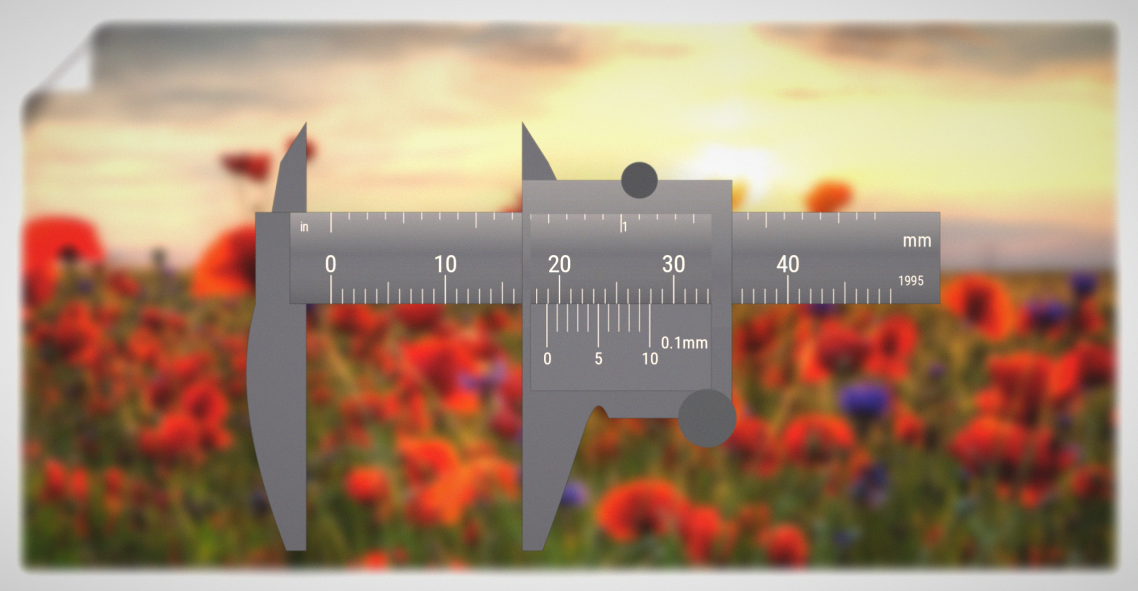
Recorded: value=18.9 unit=mm
